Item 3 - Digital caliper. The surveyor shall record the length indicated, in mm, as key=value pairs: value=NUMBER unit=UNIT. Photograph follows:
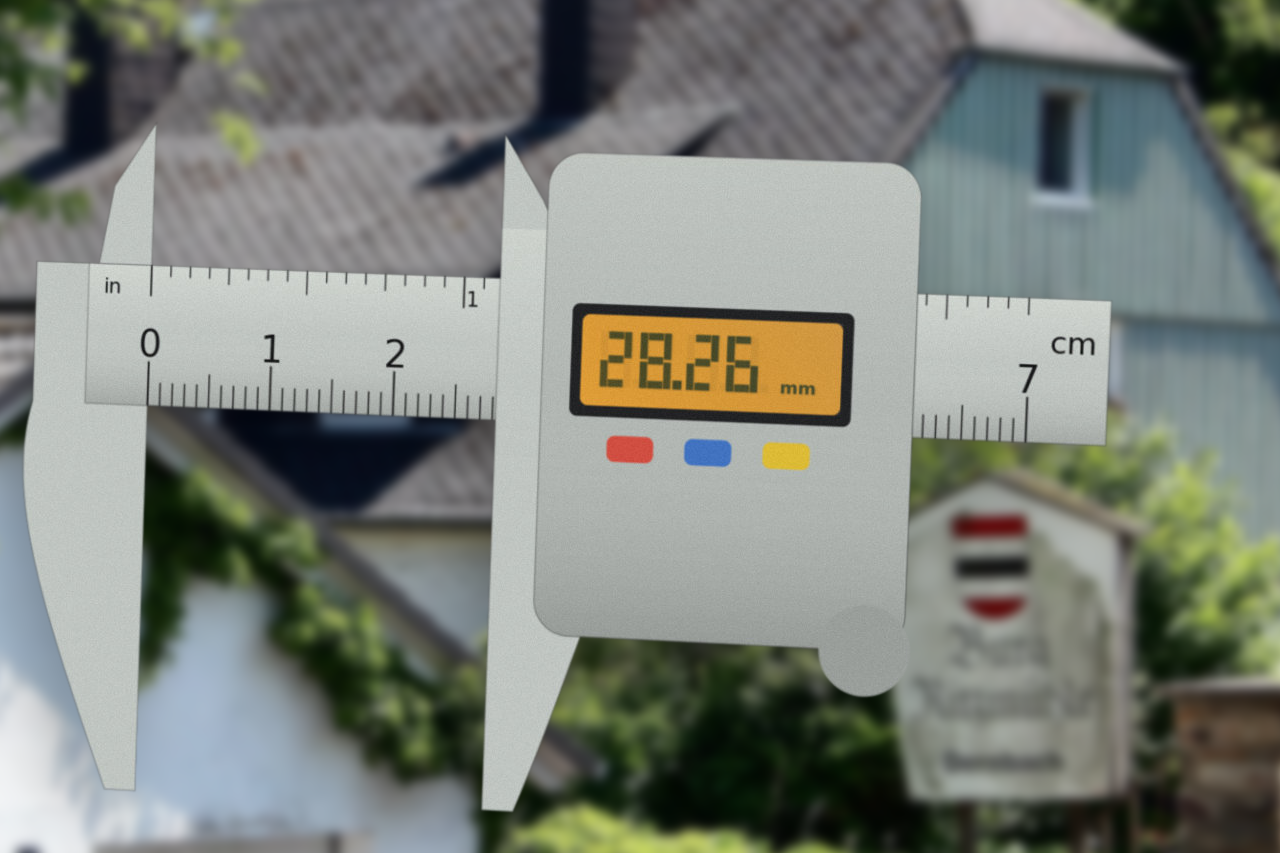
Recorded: value=28.26 unit=mm
